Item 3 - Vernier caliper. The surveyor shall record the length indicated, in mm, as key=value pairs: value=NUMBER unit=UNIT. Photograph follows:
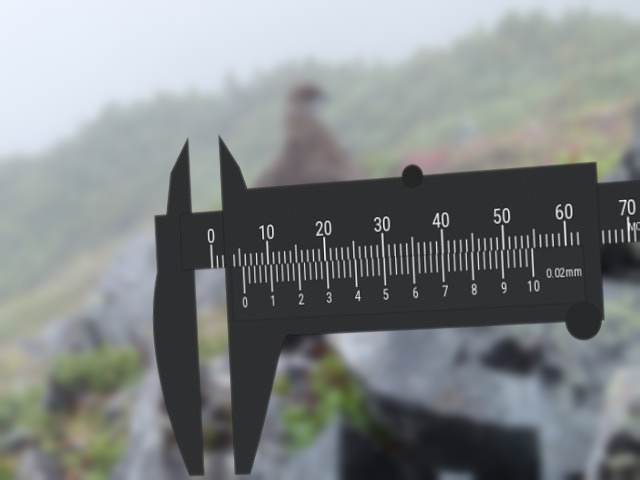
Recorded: value=5.6 unit=mm
